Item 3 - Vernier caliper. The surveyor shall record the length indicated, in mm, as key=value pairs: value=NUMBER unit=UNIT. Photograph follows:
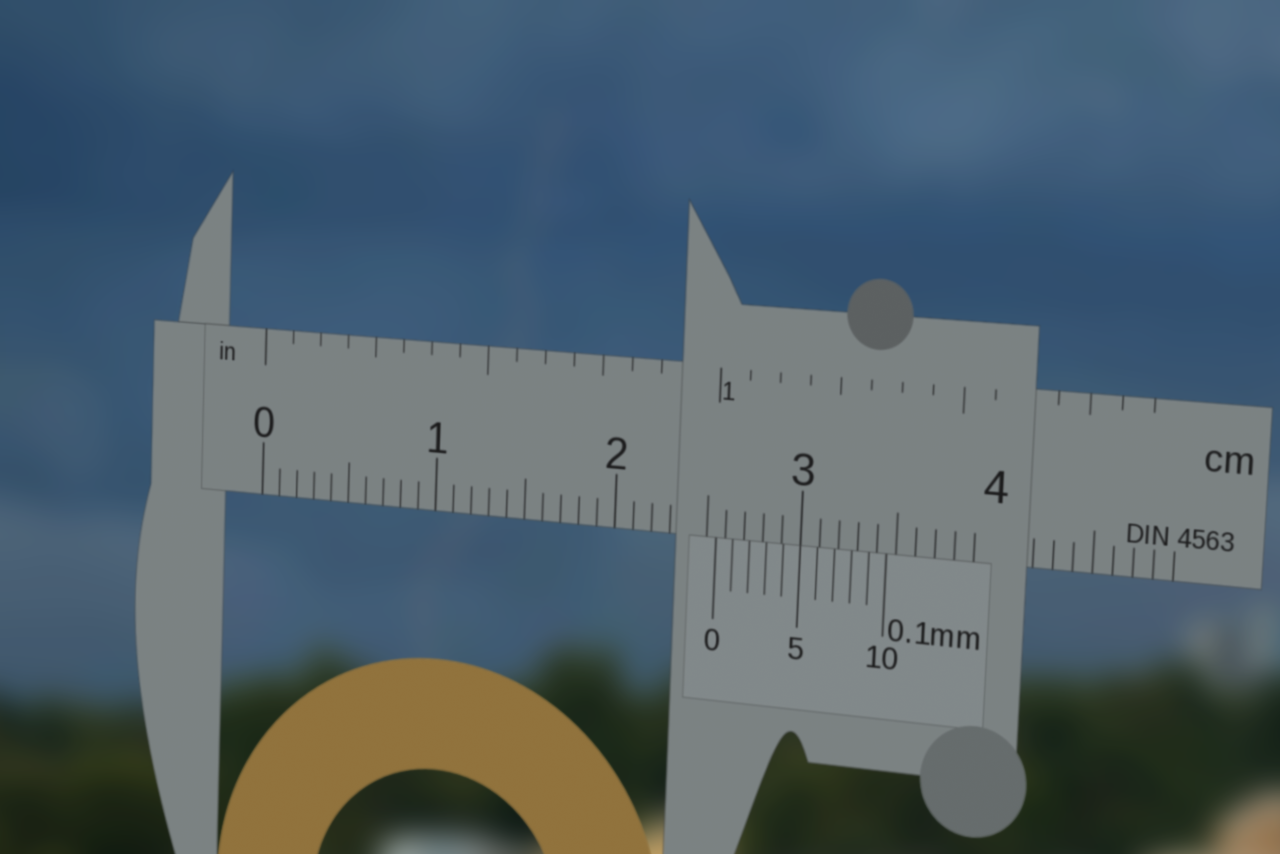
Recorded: value=25.5 unit=mm
